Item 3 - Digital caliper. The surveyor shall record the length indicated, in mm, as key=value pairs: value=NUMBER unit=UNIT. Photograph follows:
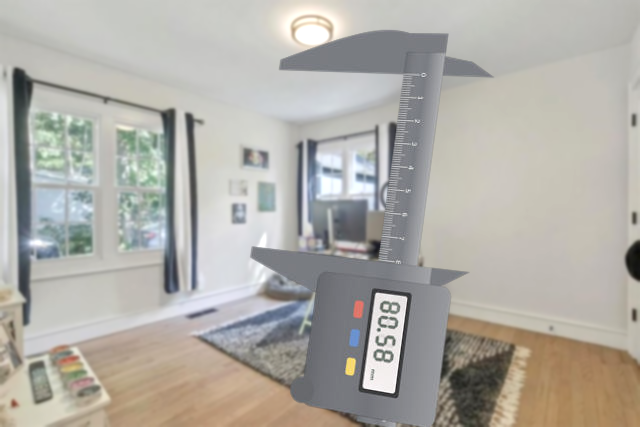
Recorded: value=80.58 unit=mm
